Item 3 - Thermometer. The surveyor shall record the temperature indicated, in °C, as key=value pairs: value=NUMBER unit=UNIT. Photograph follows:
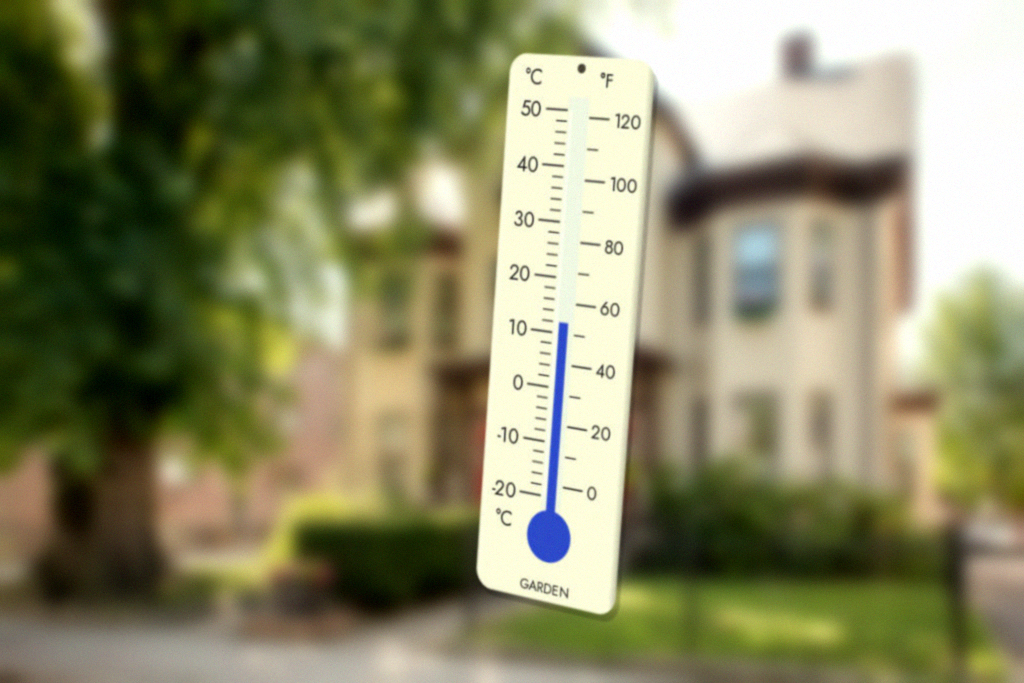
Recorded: value=12 unit=°C
